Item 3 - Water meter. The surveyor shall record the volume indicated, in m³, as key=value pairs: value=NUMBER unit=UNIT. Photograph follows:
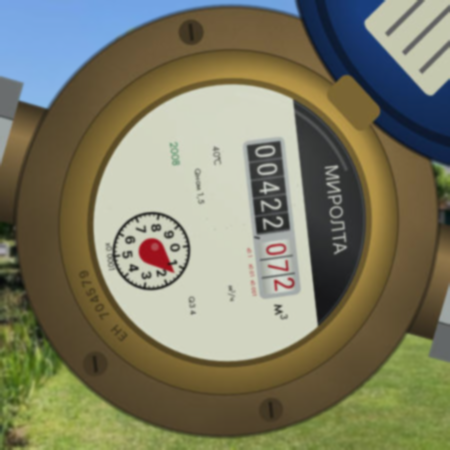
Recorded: value=422.0721 unit=m³
